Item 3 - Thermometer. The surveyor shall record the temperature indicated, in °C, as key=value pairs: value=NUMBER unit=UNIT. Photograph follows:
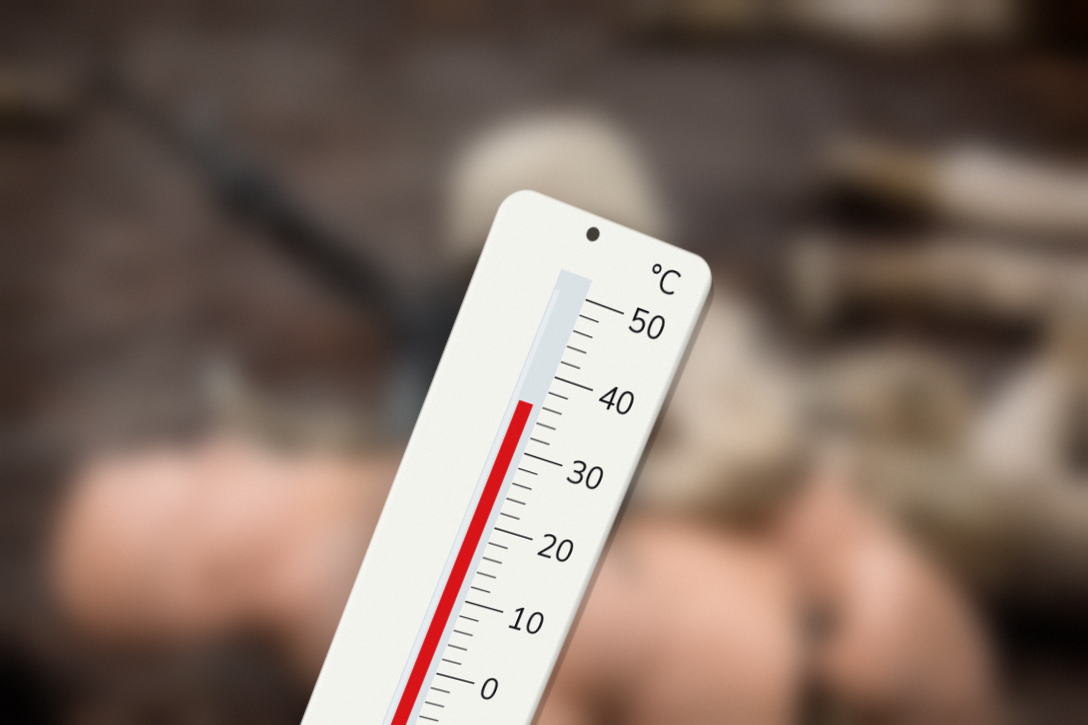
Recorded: value=36 unit=°C
